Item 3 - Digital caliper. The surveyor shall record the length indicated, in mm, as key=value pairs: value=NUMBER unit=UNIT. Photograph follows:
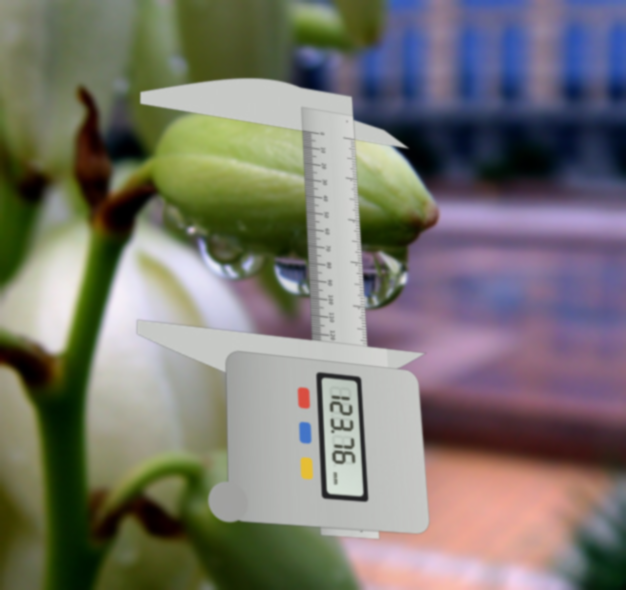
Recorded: value=123.76 unit=mm
